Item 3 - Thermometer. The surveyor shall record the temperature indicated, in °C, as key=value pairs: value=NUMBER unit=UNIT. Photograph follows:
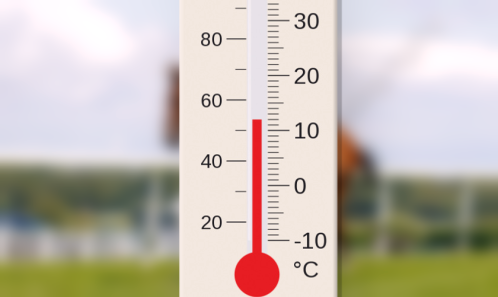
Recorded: value=12 unit=°C
